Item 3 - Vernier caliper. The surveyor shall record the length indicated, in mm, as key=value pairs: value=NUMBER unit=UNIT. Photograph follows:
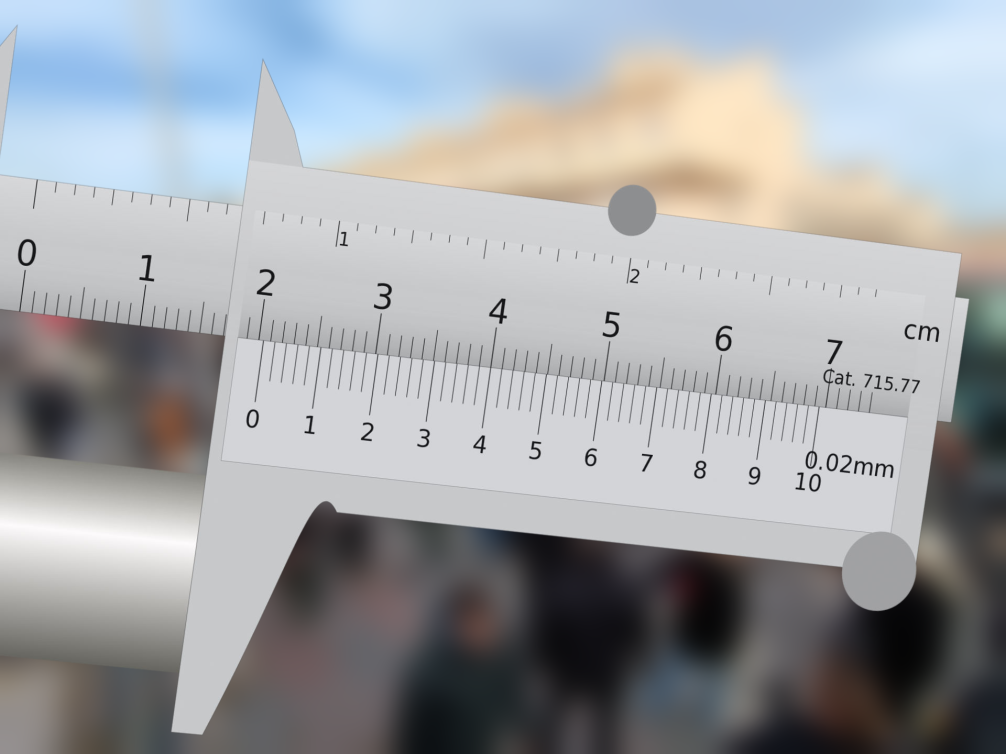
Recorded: value=20.4 unit=mm
